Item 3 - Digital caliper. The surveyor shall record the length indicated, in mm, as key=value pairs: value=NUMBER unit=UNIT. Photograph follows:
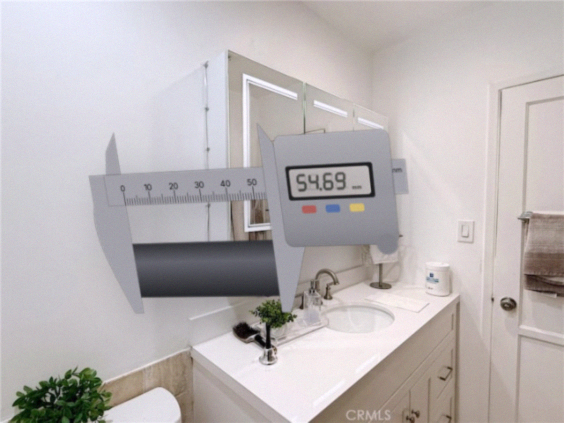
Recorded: value=54.69 unit=mm
